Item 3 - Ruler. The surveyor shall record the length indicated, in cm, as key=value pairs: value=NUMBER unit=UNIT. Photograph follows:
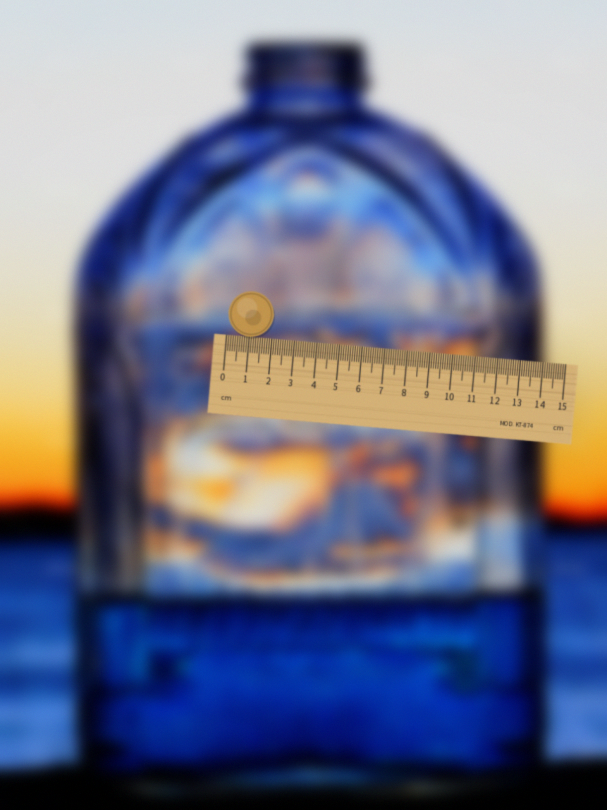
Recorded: value=2 unit=cm
